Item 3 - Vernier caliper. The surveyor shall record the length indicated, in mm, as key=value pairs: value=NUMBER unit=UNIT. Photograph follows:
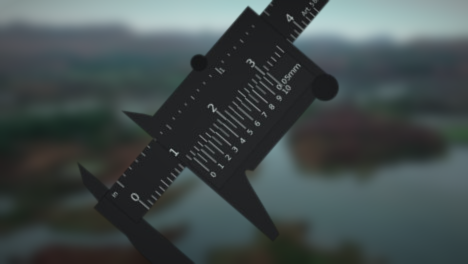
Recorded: value=11.5 unit=mm
